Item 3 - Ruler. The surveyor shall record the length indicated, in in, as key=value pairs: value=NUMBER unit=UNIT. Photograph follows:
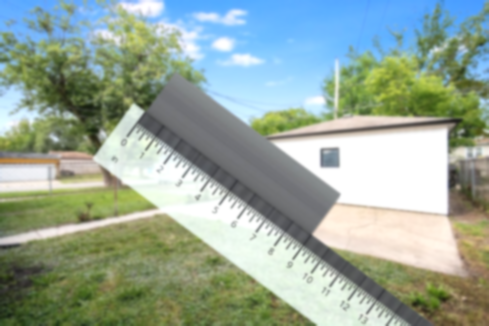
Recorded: value=9 unit=in
